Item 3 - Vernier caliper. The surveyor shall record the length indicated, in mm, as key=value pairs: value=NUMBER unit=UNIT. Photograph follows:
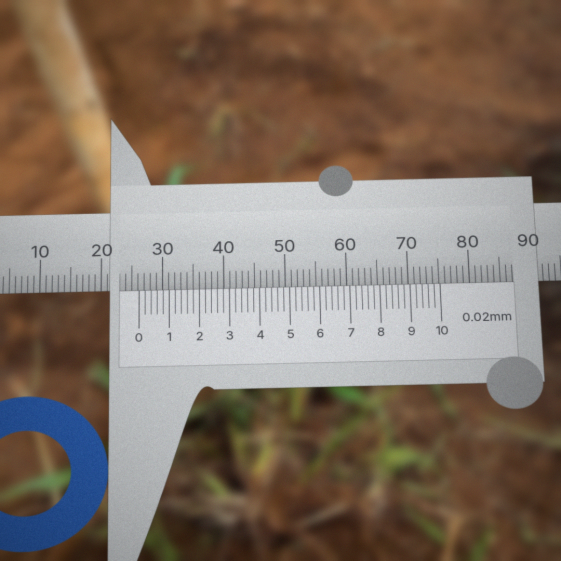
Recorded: value=26.2 unit=mm
